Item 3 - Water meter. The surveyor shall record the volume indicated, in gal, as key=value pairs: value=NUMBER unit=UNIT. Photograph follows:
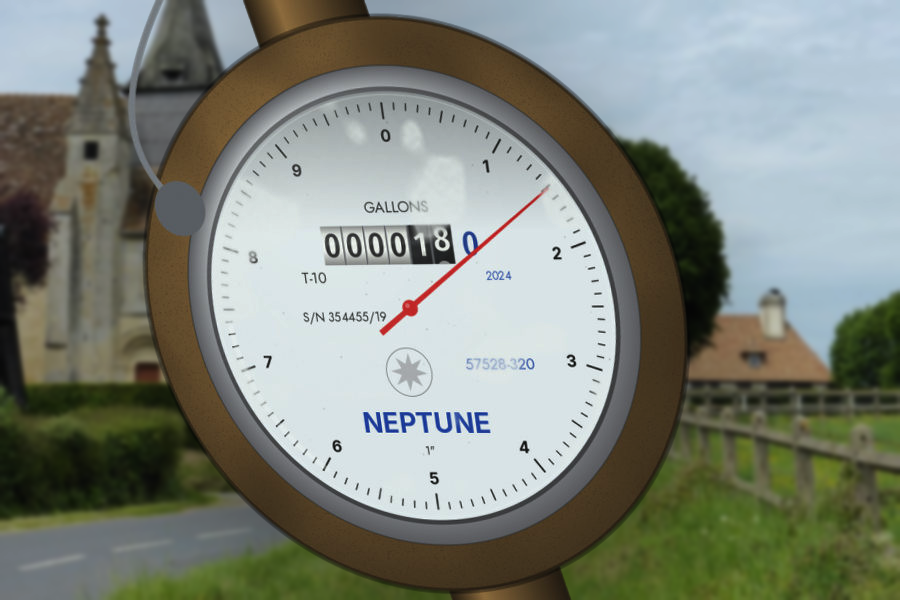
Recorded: value=181.5 unit=gal
